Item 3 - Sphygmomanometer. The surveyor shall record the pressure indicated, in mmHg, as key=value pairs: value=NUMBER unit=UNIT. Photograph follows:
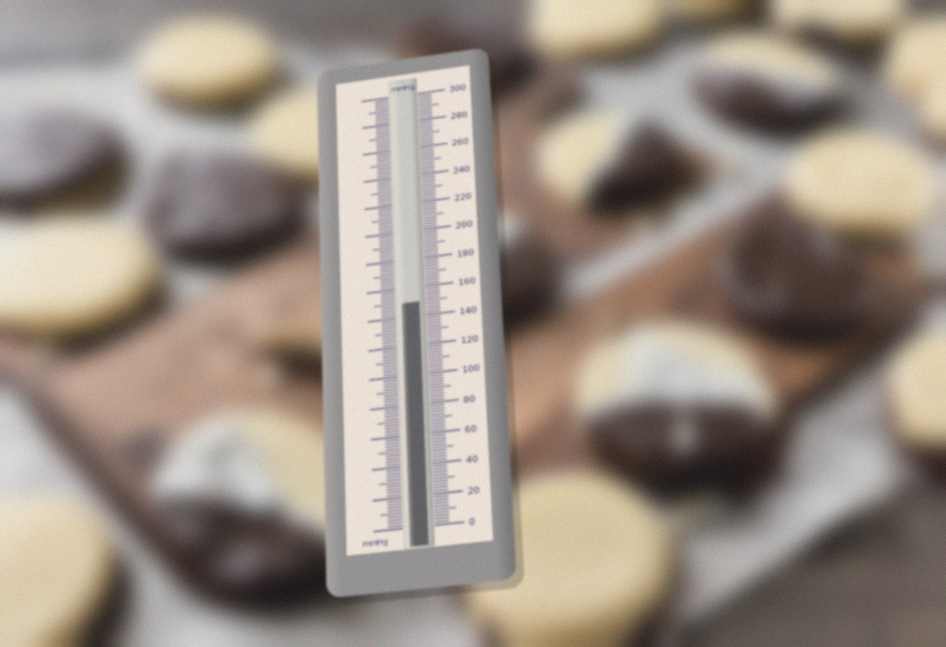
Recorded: value=150 unit=mmHg
